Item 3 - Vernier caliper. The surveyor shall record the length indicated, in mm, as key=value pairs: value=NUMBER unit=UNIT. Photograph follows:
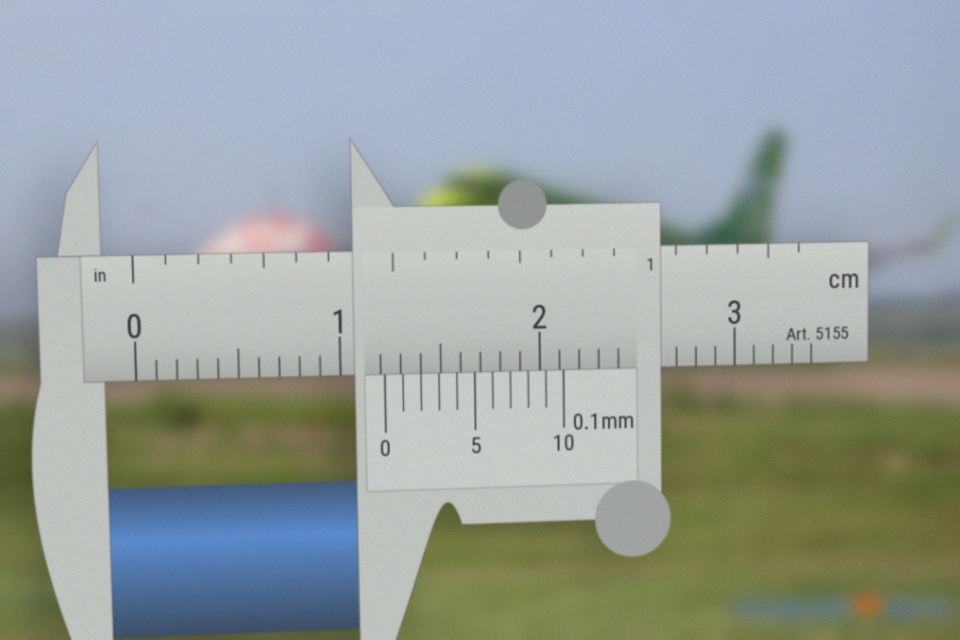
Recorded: value=12.2 unit=mm
